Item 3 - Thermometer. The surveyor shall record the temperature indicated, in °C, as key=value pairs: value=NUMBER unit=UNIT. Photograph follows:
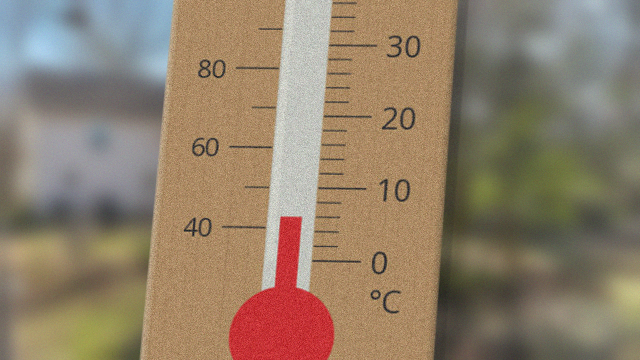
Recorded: value=6 unit=°C
